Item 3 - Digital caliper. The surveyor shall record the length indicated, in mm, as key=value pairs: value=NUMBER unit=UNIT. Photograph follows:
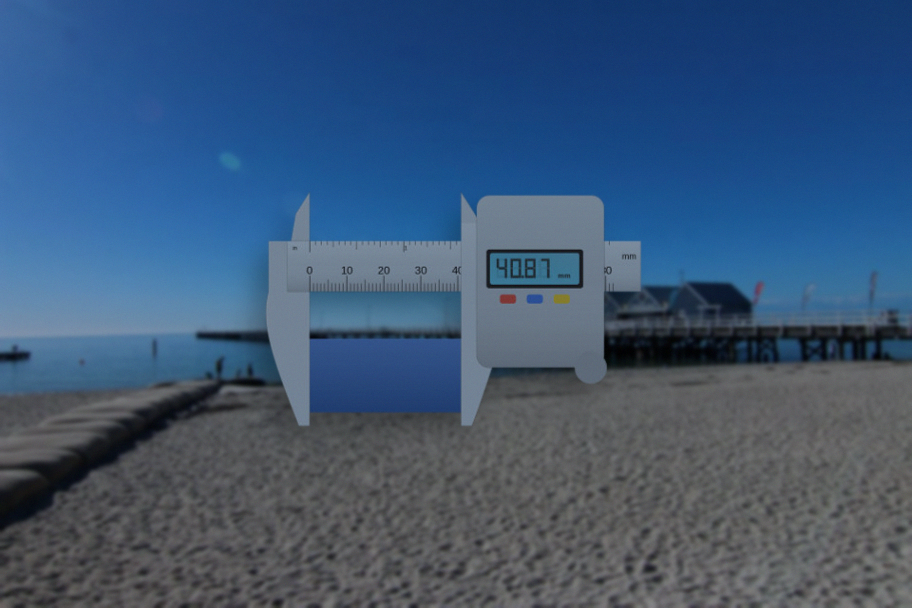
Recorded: value=40.87 unit=mm
